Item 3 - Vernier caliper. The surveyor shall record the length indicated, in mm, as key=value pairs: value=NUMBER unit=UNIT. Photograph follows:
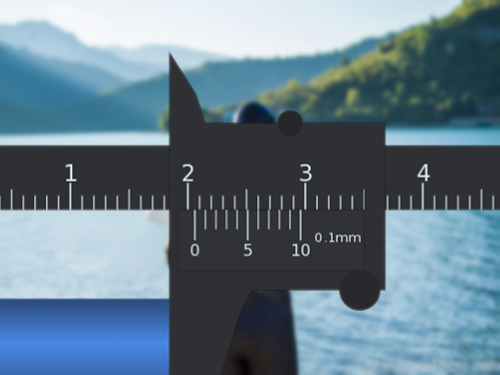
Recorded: value=20.6 unit=mm
